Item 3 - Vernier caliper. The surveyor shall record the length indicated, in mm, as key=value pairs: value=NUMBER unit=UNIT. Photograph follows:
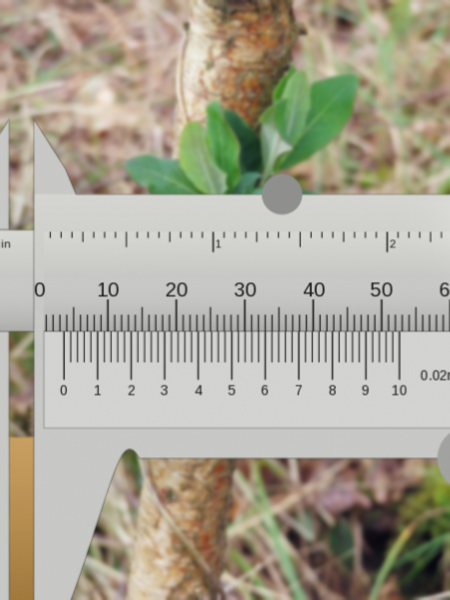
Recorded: value=3.6 unit=mm
